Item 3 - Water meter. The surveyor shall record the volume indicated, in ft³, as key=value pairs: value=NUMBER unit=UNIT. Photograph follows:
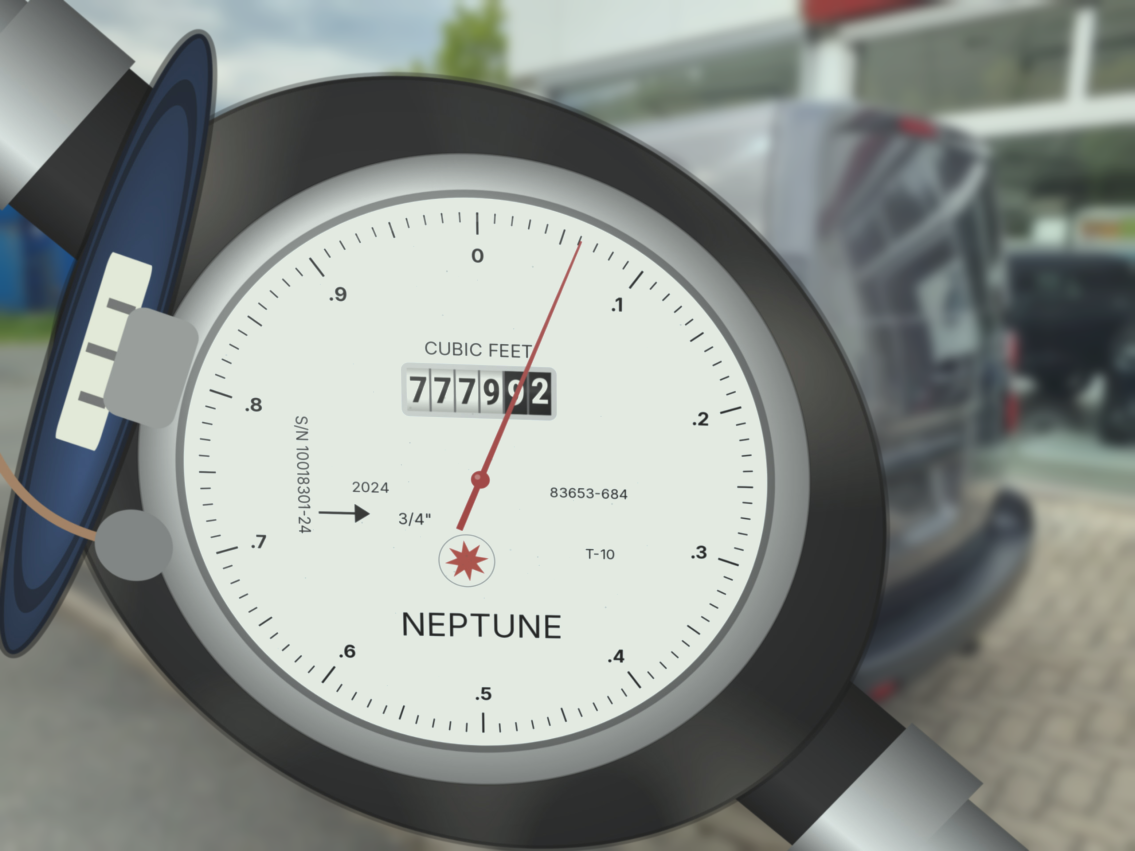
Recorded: value=777992.06 unit=ft³
